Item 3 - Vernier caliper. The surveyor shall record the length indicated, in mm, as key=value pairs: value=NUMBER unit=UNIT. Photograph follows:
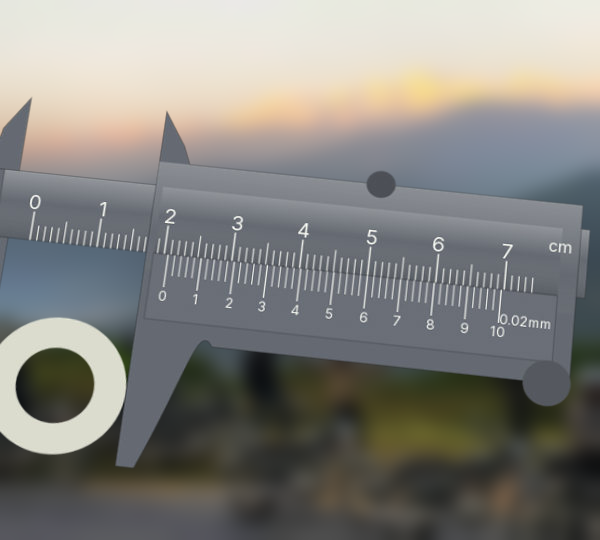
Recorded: value=20.6 unit=mm
